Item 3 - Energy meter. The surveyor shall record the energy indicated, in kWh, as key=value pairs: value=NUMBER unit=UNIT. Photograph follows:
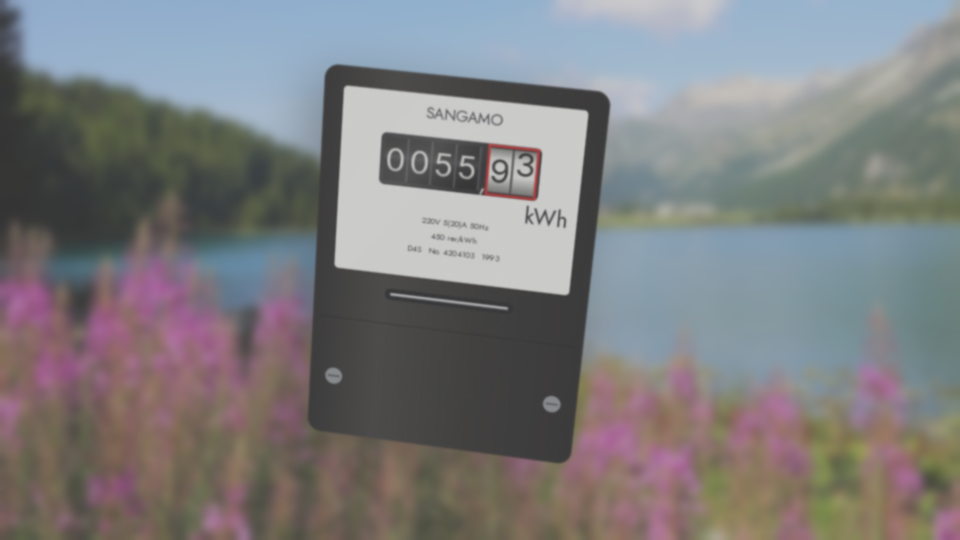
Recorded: value=55.93 unit=kWh
